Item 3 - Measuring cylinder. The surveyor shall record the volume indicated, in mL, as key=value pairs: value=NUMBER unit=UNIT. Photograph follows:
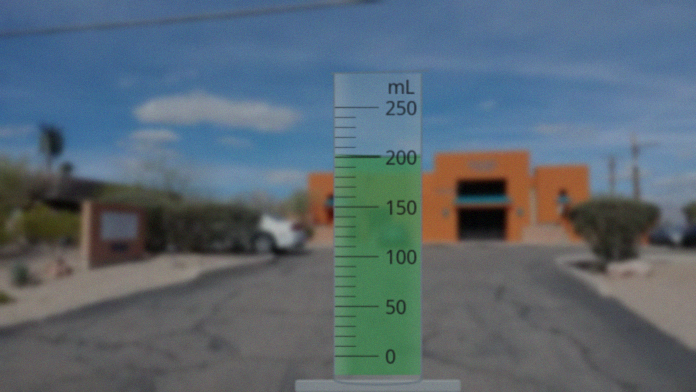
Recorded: value=200 unit=mL
